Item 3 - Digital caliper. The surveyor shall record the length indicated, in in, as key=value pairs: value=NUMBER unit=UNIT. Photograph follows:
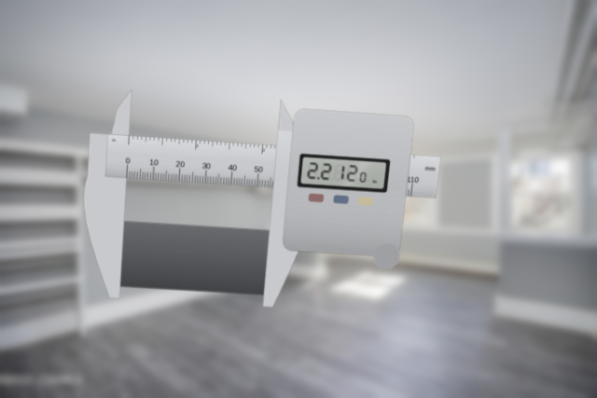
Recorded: value=2.2120 unit=in
